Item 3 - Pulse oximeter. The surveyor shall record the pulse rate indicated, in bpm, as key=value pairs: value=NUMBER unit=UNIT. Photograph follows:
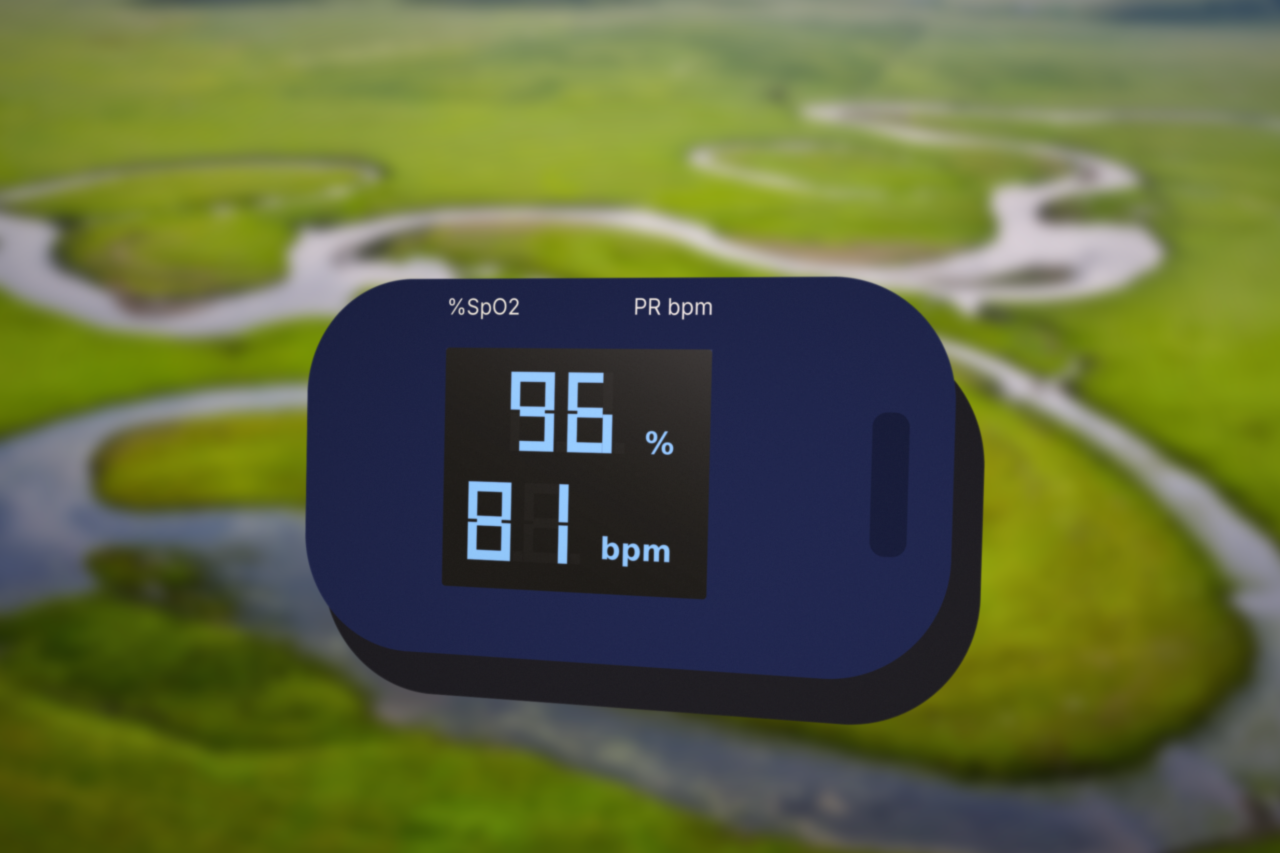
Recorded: value=81 unit=bpm
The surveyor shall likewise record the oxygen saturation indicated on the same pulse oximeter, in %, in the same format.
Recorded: value=96 unit=%
